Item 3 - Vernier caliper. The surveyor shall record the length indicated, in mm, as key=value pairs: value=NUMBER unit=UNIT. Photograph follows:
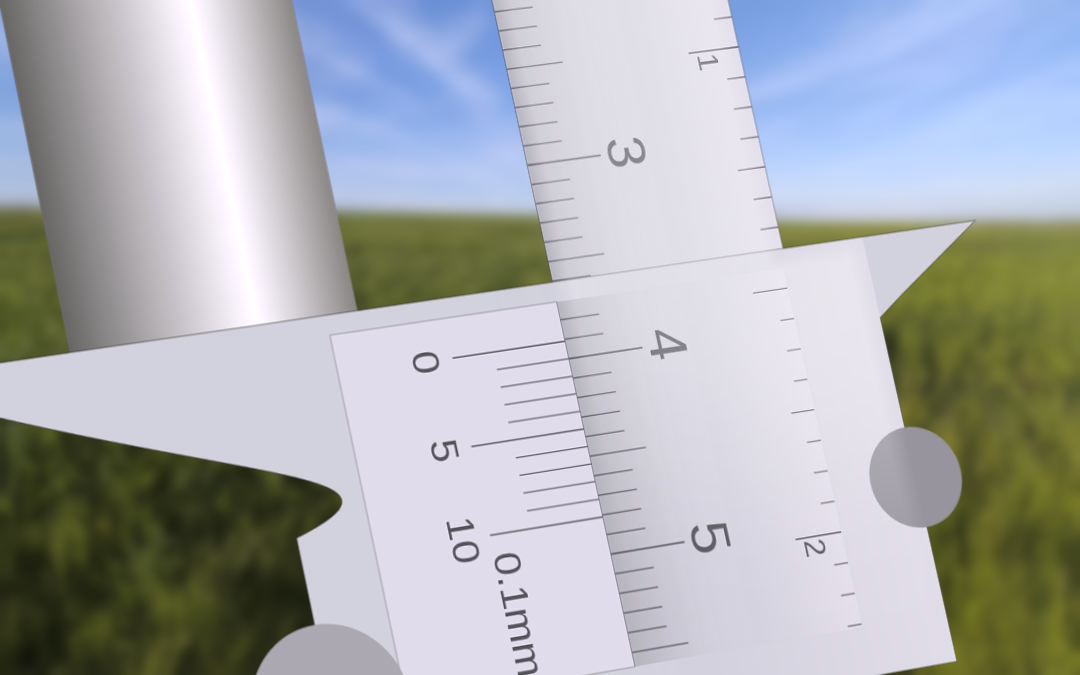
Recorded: value=39.1 unit=mm
